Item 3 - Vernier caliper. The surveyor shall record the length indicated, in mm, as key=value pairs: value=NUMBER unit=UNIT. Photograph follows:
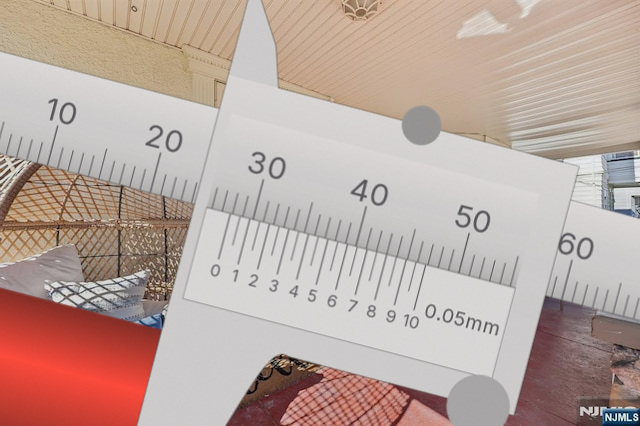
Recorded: value=27.8 unit=mm
